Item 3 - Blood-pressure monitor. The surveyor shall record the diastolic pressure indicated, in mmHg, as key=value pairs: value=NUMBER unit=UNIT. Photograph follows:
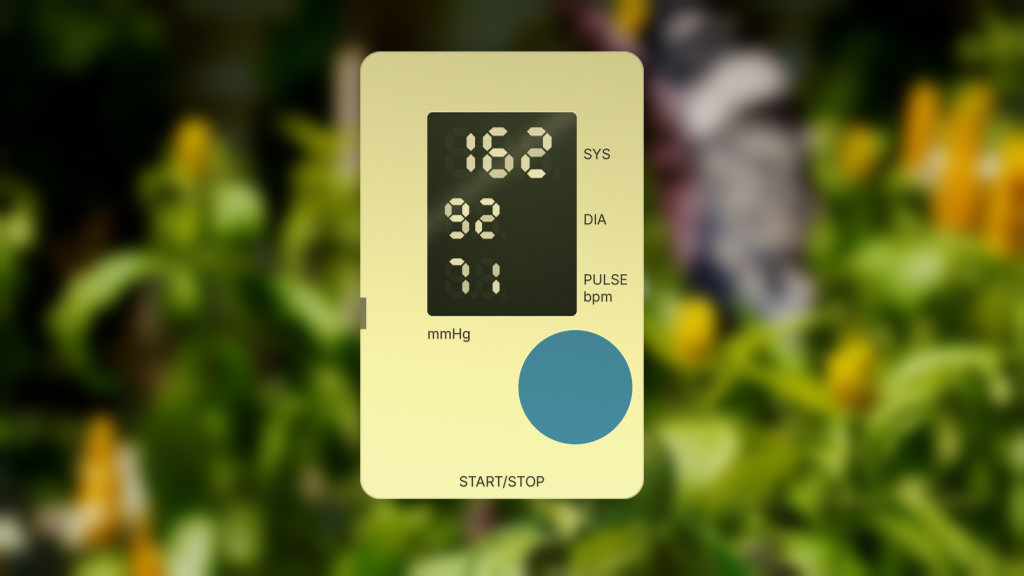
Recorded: value=92 unit=mmHg
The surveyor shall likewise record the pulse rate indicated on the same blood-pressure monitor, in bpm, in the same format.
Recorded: value=71 unit=bpm
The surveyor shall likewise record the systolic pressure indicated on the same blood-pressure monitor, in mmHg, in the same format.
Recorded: value=162 unit=mmHg
